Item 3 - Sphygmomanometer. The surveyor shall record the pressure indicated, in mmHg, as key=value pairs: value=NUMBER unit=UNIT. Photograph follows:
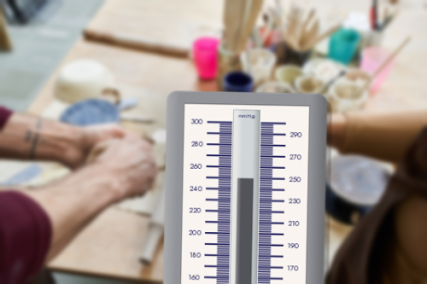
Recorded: value=250 unit=mmHg
